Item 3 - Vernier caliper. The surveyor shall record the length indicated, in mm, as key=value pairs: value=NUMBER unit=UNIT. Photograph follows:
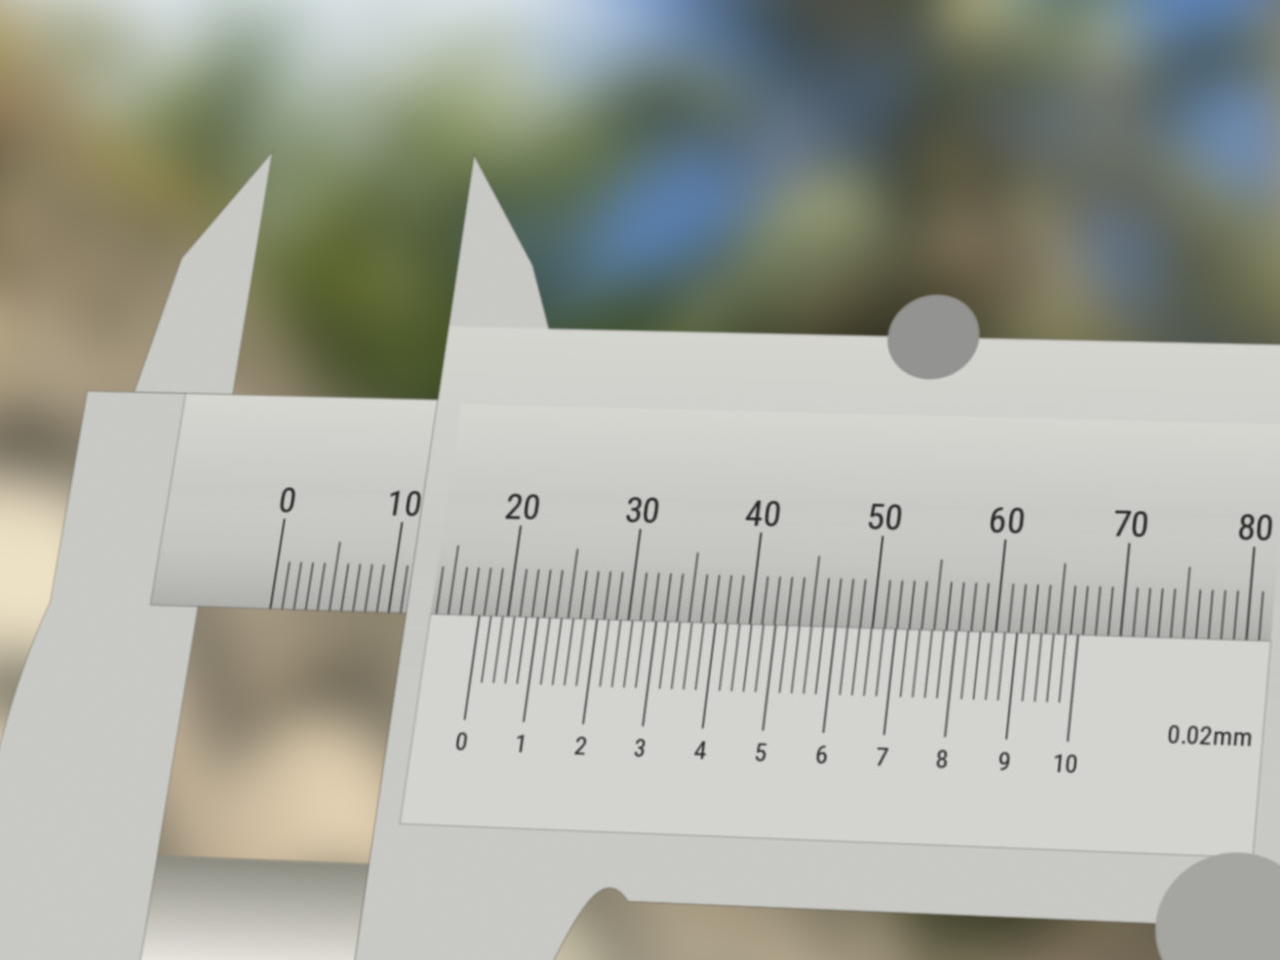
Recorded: value=17.6 unit=mm
